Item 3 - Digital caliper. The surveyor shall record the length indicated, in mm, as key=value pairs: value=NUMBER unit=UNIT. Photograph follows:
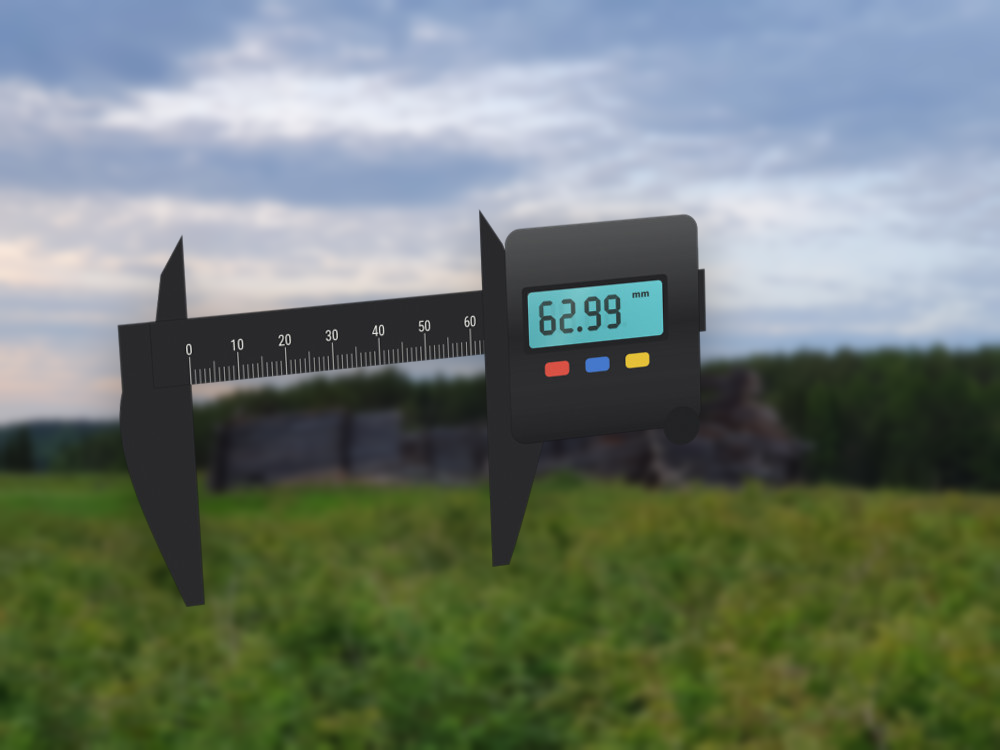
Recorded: value=62.99 unit=mm
